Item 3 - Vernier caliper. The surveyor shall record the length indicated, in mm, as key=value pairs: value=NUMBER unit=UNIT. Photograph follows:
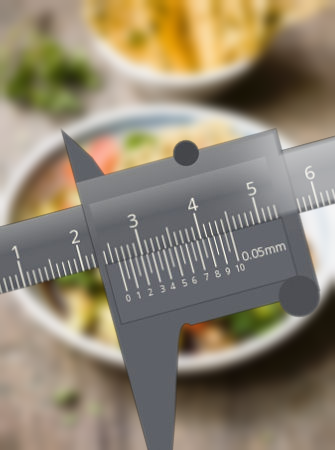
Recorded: value=26.0 unit=mm
